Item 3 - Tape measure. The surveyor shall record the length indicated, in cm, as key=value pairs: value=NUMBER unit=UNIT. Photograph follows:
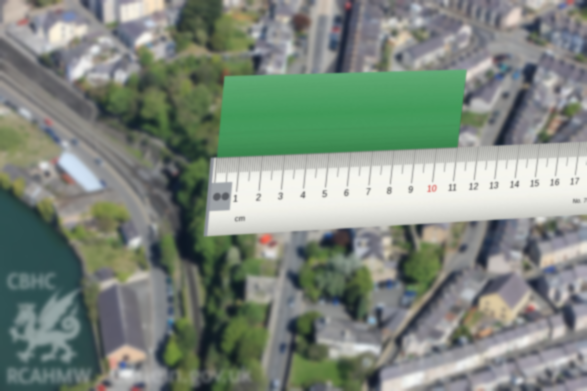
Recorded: value=11 unit=cm
